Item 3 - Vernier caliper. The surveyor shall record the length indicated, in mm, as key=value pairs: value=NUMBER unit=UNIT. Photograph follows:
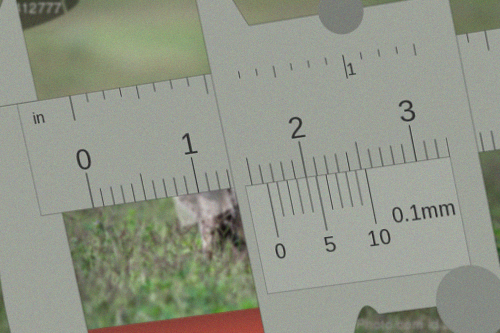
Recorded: value=16.4 unit=mm
